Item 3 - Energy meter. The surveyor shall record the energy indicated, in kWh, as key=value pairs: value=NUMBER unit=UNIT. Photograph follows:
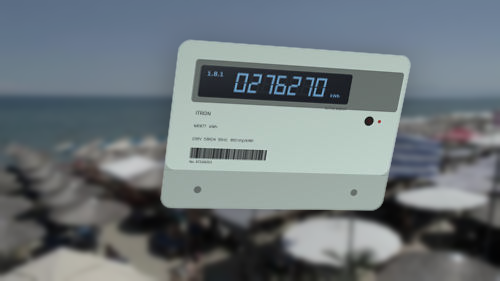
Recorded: value=276270 unit=kWh
